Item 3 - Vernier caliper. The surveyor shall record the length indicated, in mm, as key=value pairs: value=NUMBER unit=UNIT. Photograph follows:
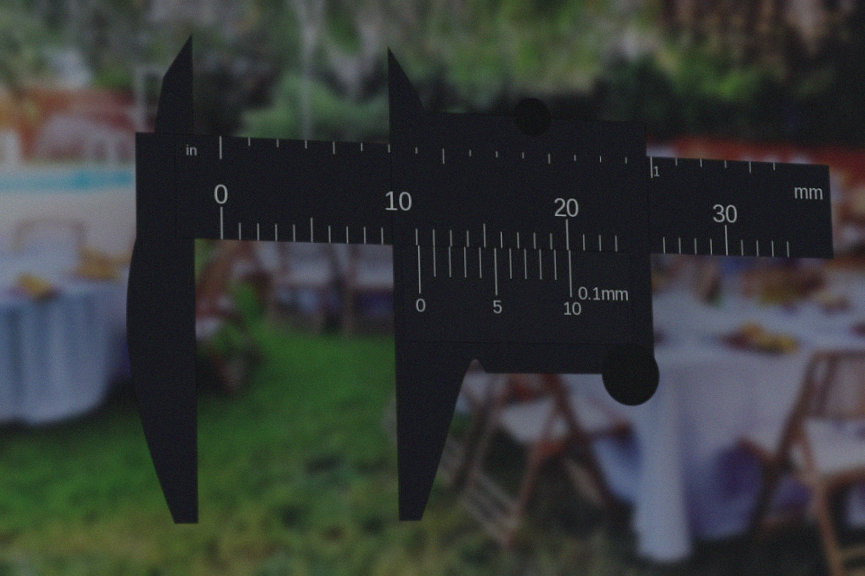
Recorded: value=11.1 unit=mm
